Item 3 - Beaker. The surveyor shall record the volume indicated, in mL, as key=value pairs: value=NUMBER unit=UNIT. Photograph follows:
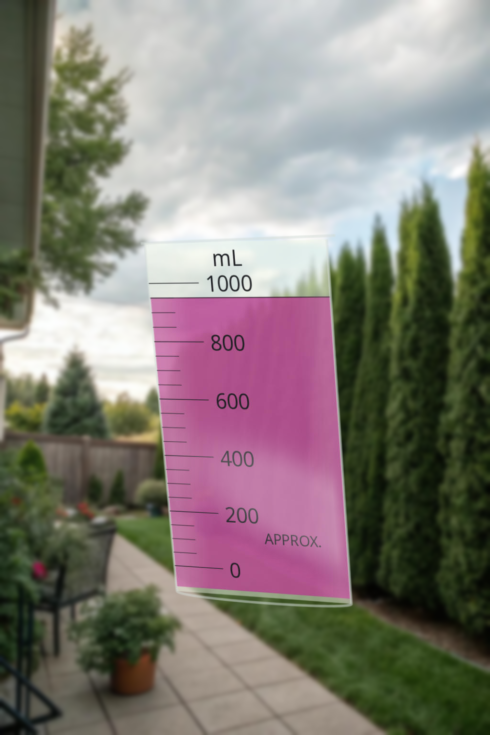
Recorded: value=950 unit=mL
